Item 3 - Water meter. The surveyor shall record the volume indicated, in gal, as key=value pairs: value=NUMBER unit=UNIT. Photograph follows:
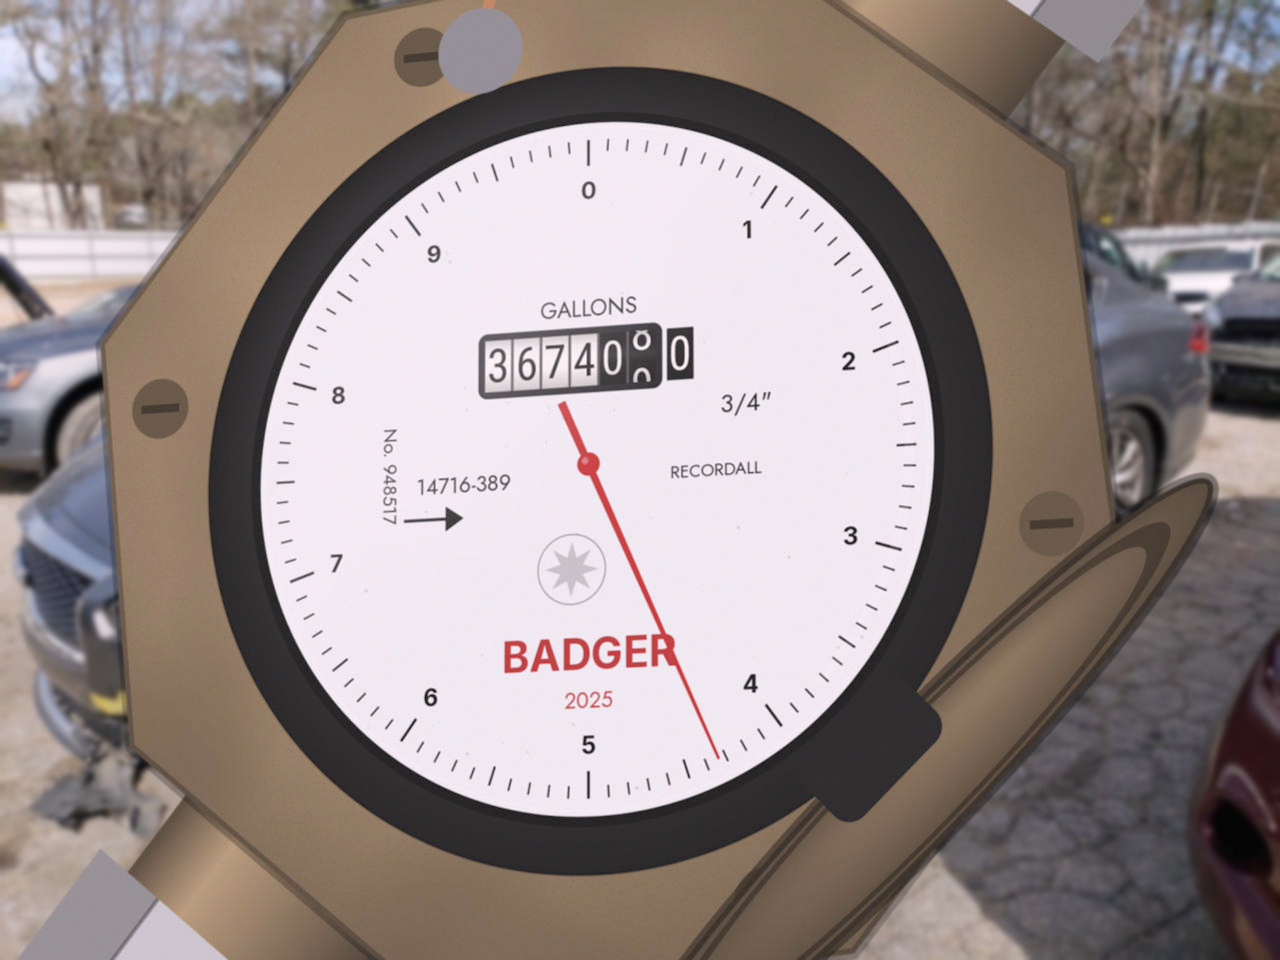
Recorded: value=3674084.3 unit=gal
